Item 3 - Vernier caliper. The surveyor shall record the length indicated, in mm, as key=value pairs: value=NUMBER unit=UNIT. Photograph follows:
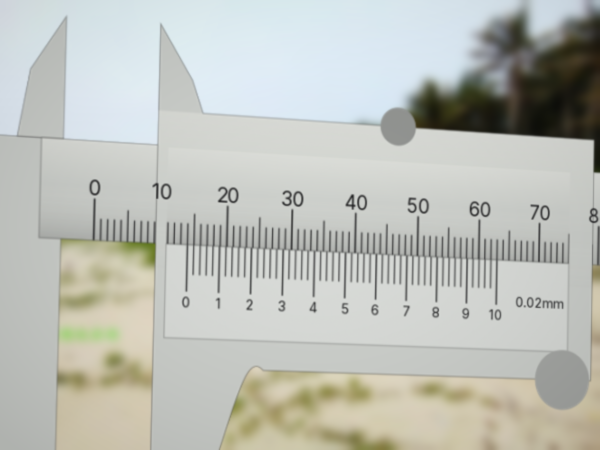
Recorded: value=14.0 unit=mm
